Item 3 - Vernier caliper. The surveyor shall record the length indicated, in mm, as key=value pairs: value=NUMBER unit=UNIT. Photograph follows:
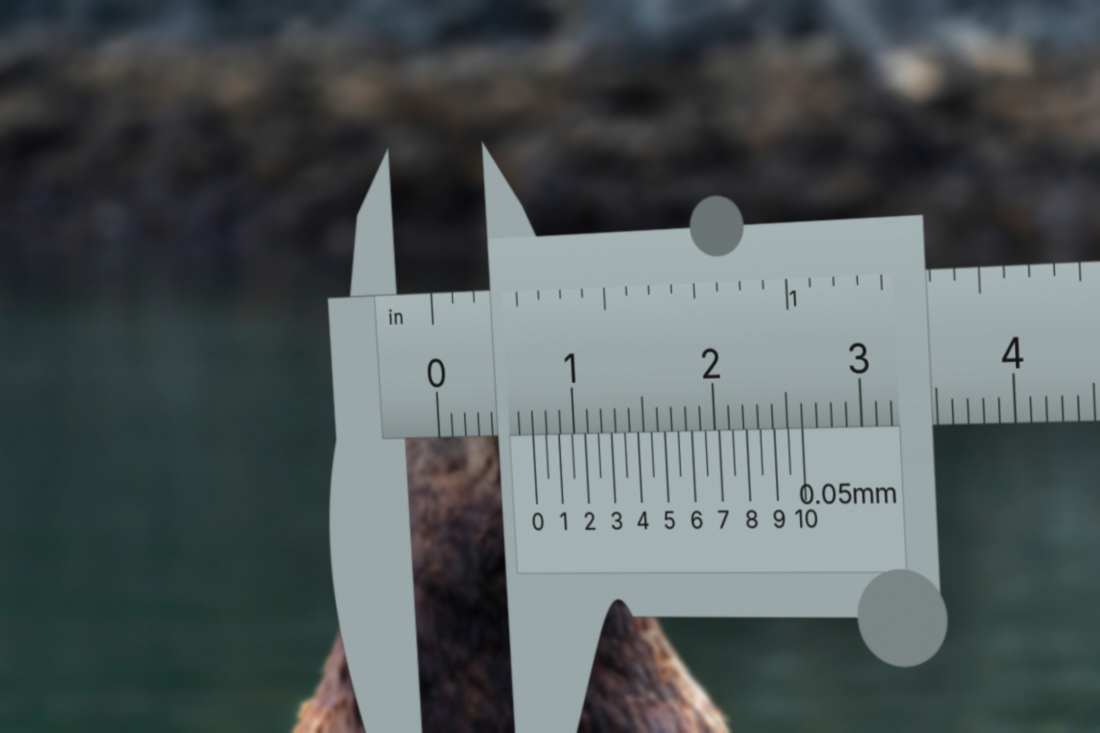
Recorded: value=7.0 unit=mm
